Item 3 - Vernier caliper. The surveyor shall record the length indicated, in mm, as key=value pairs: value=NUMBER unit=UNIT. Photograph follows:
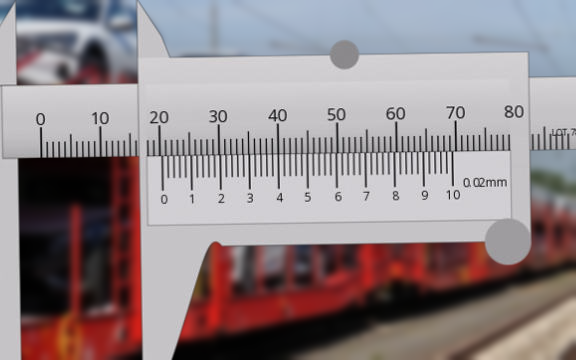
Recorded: value=20.4 unit=mm
